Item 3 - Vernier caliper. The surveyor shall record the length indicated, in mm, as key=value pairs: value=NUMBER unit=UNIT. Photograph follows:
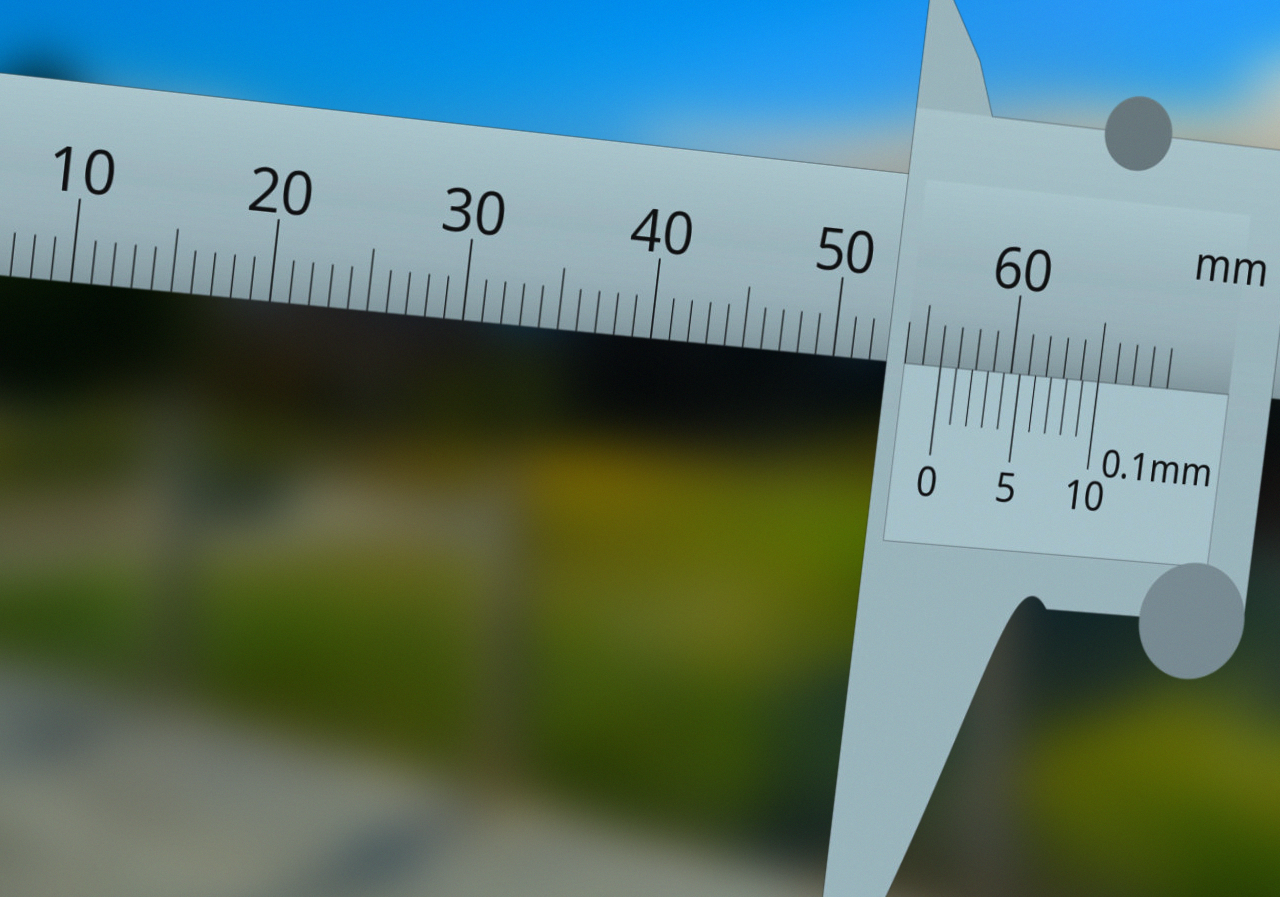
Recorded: value=56.0 unit=mm
